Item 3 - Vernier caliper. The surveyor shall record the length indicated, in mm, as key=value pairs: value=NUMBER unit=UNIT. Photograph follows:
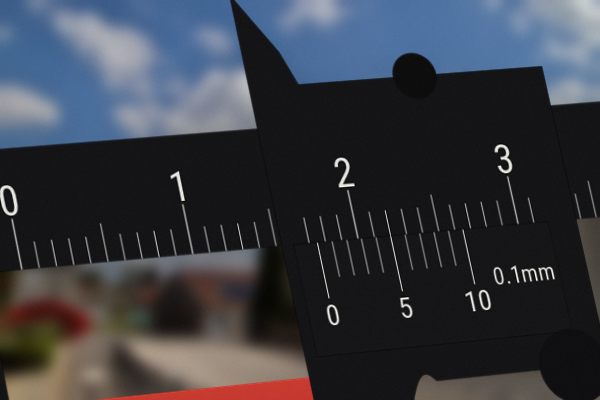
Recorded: value=17.5 unit=mm
